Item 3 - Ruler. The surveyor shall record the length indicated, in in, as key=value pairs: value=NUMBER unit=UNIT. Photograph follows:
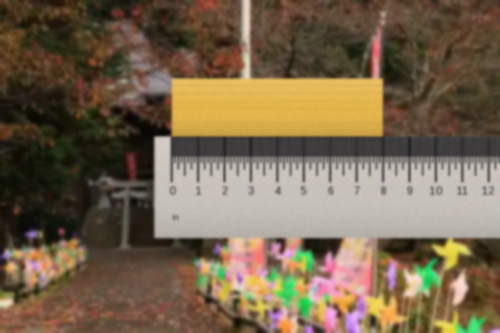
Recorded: value=8 unit=in
